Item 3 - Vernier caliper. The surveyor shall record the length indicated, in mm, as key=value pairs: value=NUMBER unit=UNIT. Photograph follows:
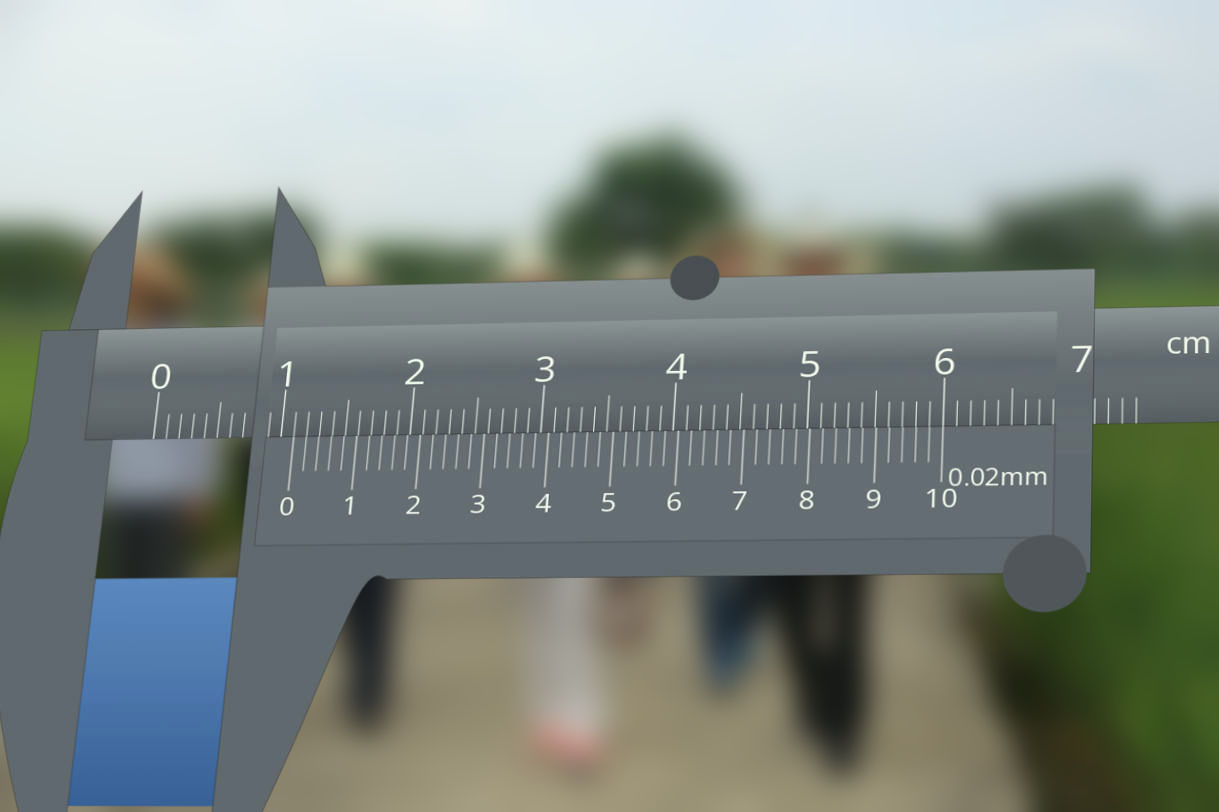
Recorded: value=11.0 unit=mm
